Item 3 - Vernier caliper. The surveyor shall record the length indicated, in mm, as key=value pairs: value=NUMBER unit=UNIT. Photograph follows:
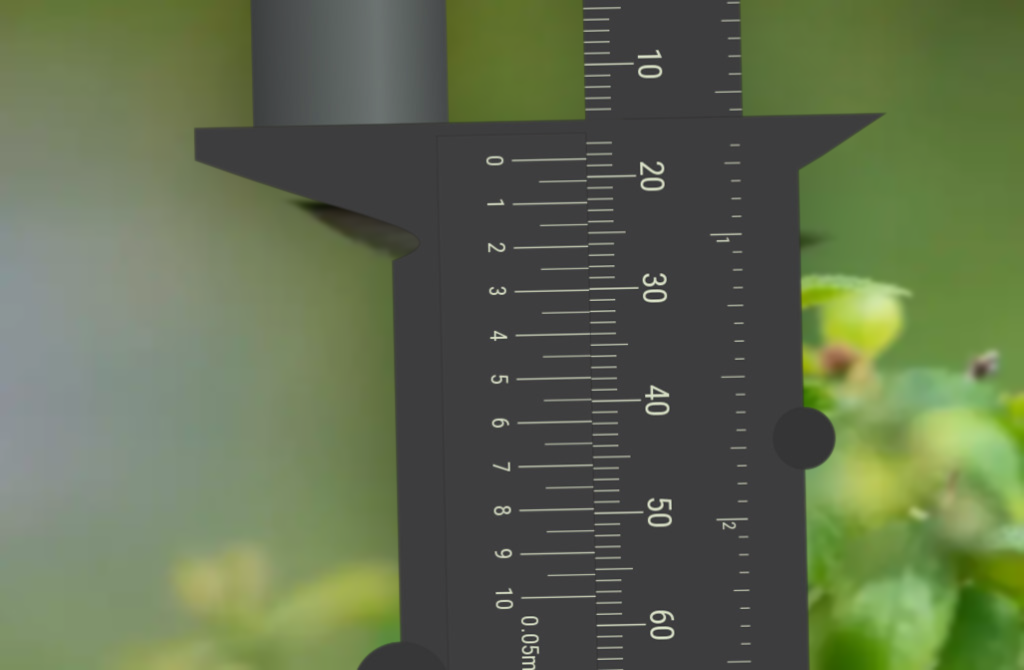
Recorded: value=18.4 unit=mm
